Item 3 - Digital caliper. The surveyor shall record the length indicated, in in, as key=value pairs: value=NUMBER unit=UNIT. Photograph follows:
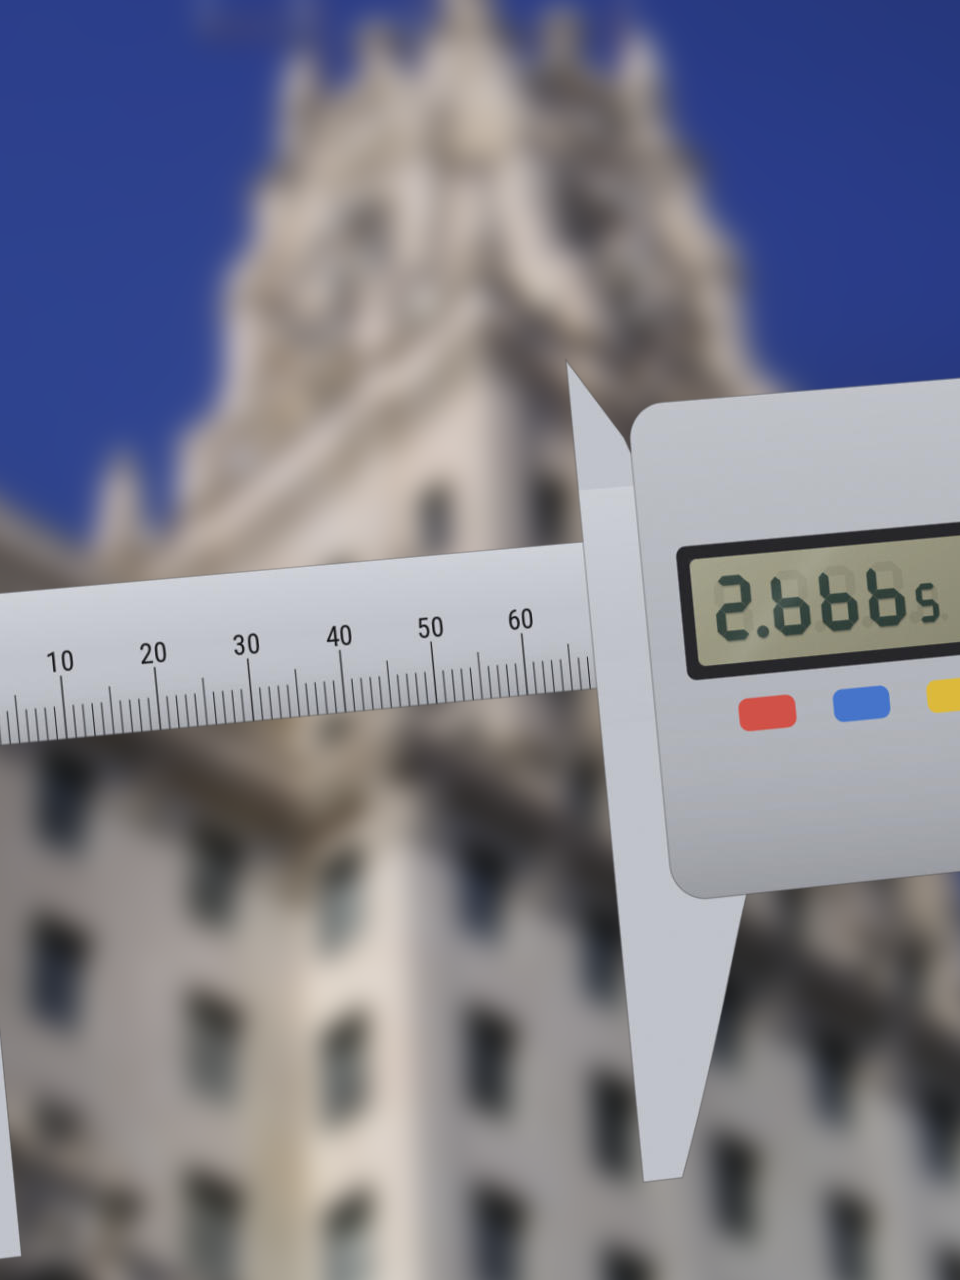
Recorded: value=2.6665 unit=in
